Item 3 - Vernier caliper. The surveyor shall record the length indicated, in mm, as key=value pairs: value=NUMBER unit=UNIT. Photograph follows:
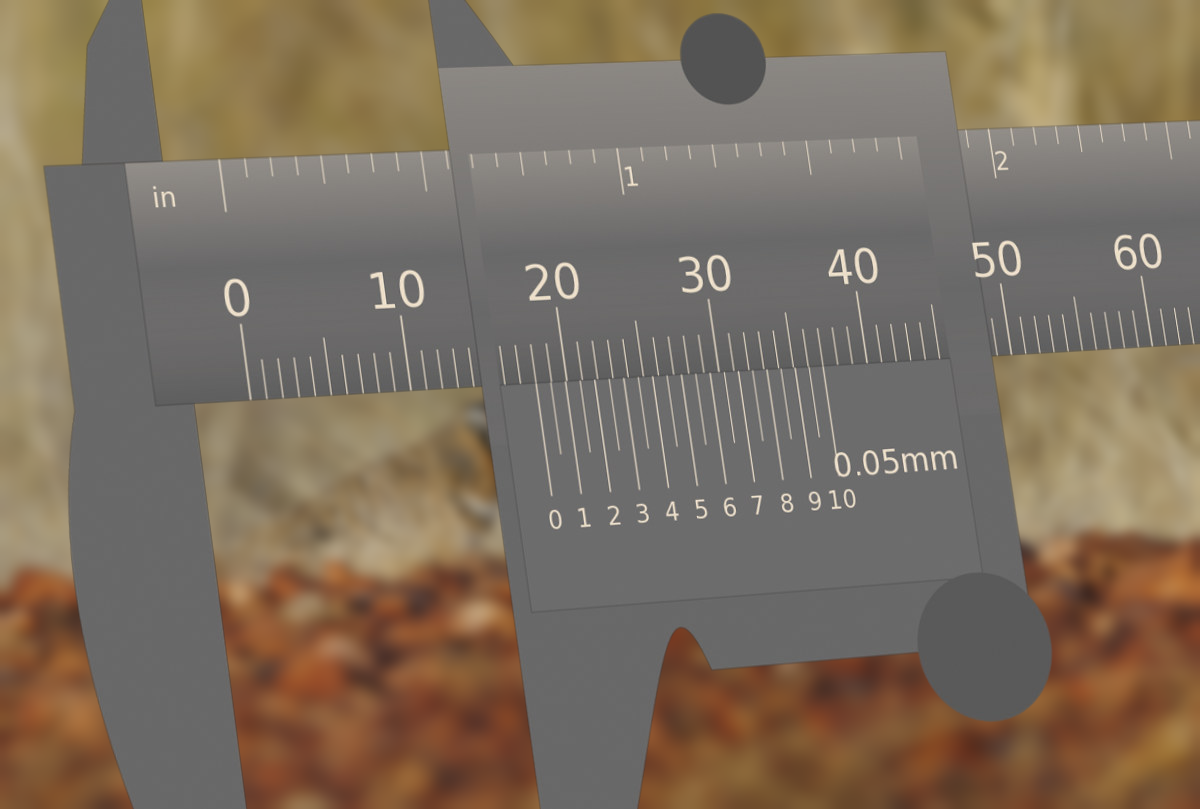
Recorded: value=18.0 unit=mm
